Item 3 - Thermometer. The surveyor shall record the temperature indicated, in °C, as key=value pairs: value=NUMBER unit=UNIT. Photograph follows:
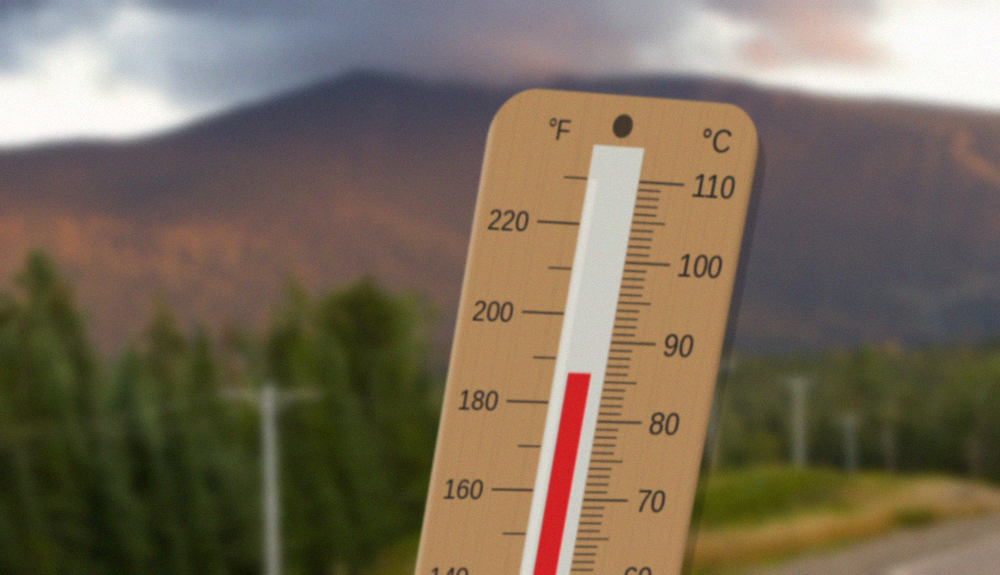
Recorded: value=86 unit=°C
